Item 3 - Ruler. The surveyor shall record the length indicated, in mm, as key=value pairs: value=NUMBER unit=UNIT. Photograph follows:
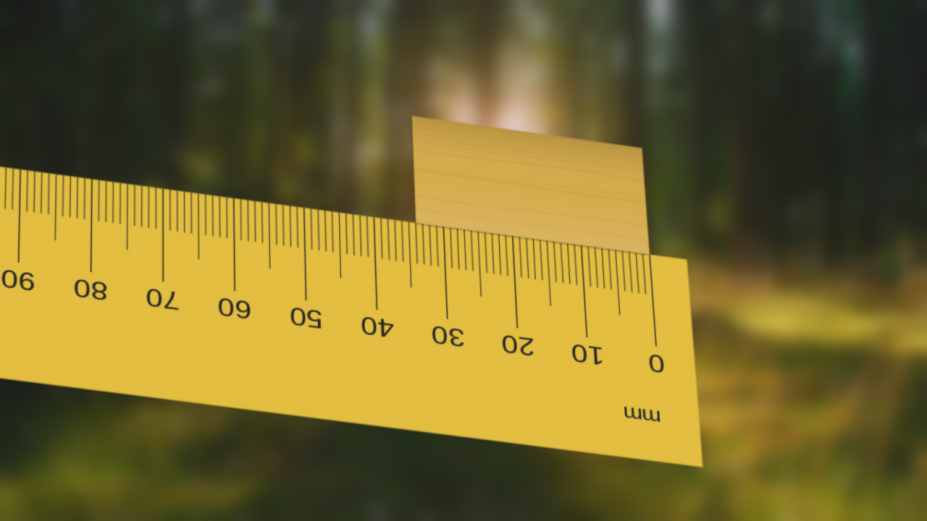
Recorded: value=34 unit=mm
